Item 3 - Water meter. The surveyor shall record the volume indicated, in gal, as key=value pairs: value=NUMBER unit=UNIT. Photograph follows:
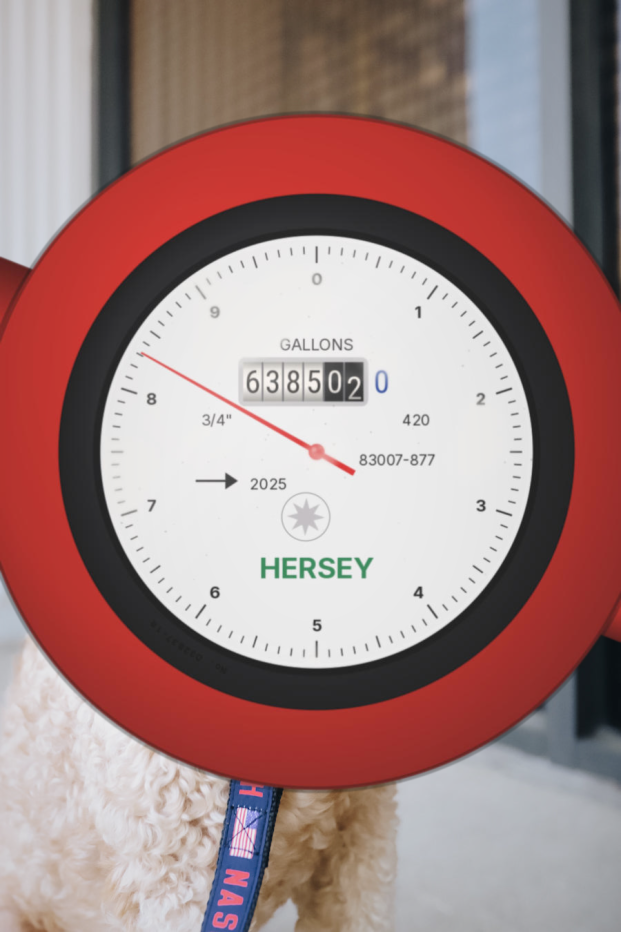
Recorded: value=6385018.3 unit=gal
